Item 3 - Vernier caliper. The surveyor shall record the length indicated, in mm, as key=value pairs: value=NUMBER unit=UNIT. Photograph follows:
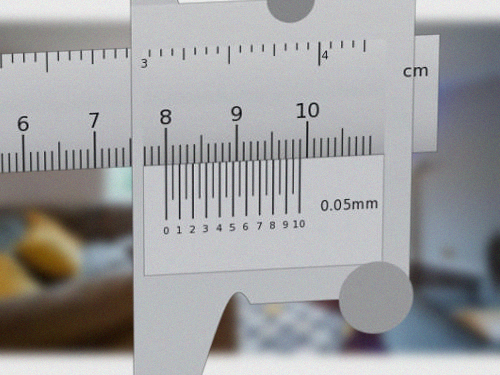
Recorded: value=80.0 unit=mm
